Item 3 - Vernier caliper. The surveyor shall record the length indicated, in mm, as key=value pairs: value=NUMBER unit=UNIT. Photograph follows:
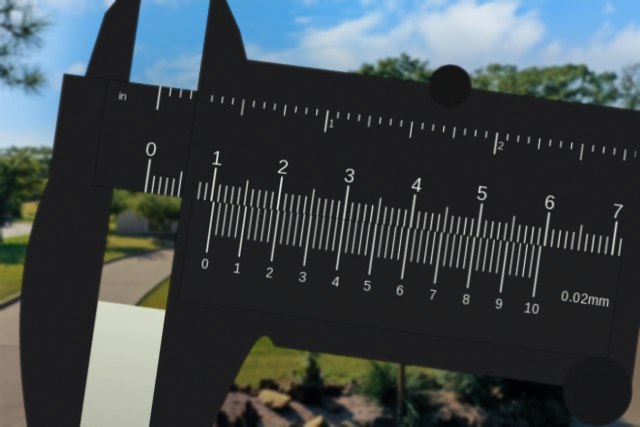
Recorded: value=10.4 unit=mm
